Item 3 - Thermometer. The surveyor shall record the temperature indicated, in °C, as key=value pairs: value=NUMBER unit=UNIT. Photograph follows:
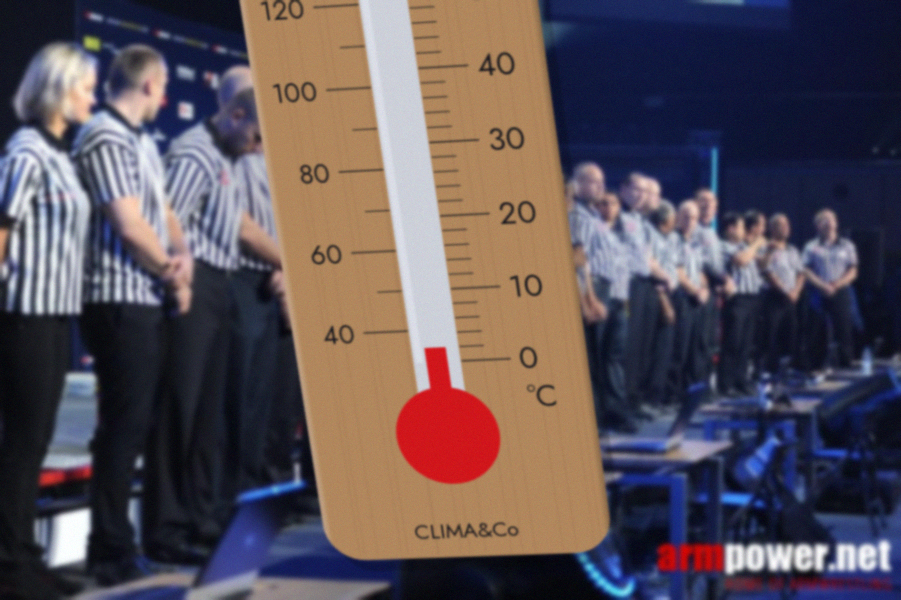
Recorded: value=2 unit=°C
